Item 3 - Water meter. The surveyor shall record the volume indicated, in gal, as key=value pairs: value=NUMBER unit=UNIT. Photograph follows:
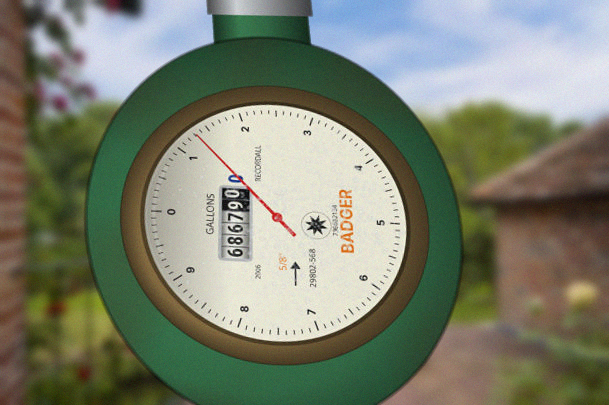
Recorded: value=6867901.3 unit=gal
